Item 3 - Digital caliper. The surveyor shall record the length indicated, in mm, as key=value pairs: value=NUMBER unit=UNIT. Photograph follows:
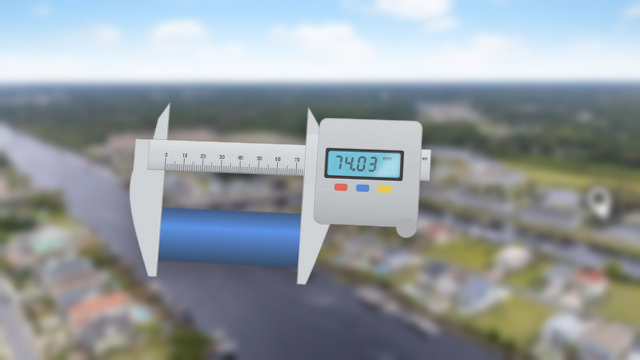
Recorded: value=74.03 unit=mm
